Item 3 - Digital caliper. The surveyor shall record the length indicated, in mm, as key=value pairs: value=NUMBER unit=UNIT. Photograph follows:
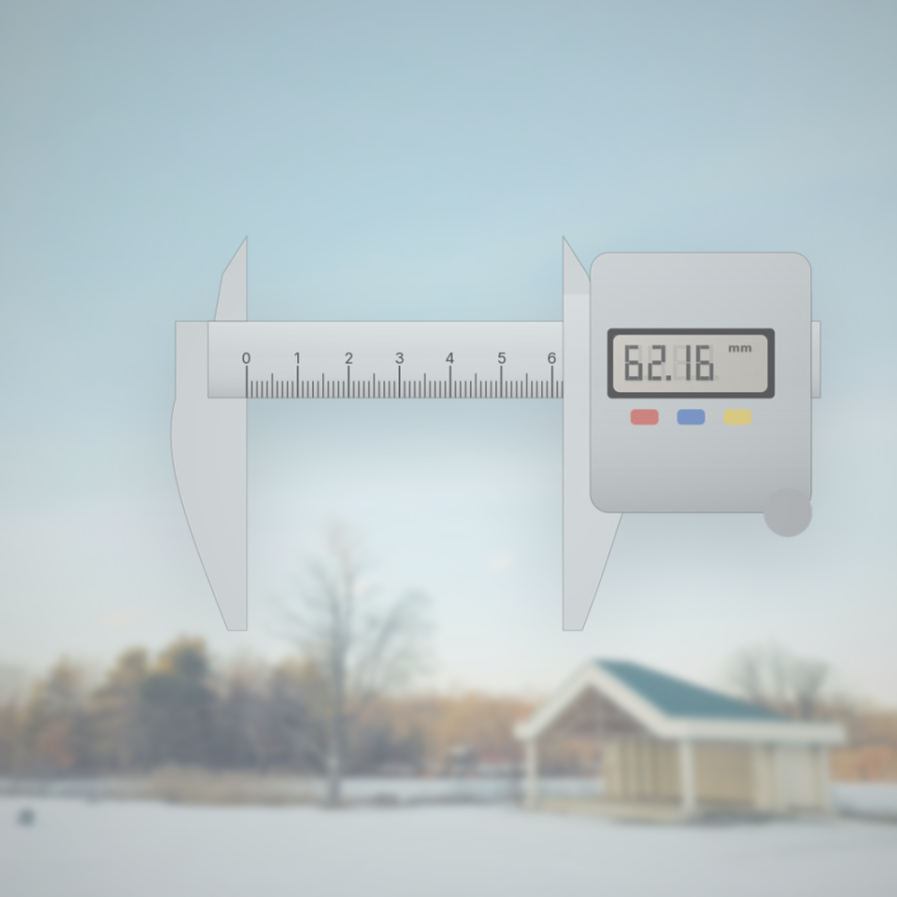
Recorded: value=62.16 unit=mm
